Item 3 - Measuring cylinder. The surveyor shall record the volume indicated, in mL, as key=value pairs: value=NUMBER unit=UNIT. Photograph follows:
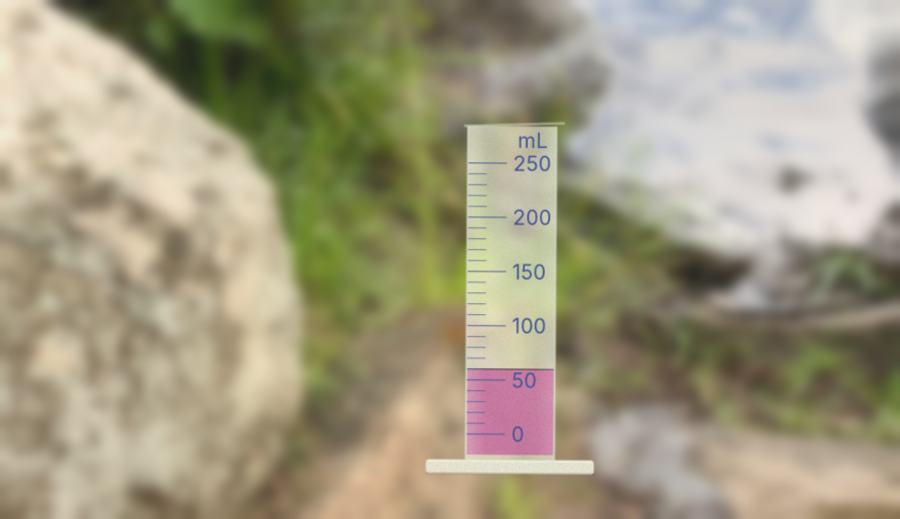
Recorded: value=60 unit=mL
